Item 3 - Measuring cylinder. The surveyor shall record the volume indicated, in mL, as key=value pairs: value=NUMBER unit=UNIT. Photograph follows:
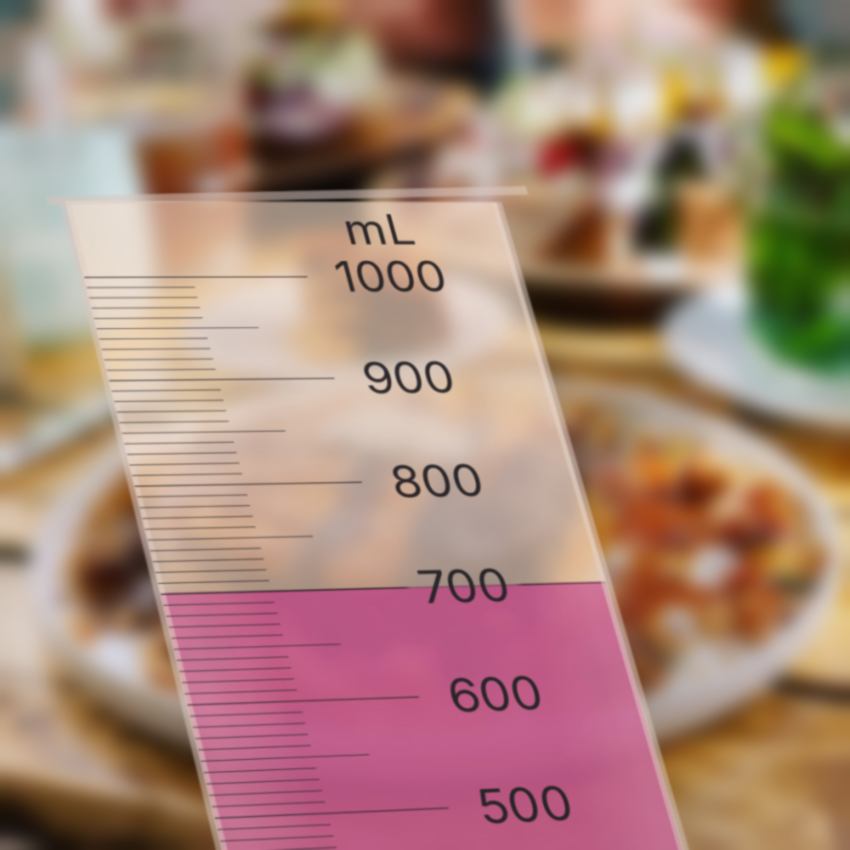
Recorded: value=700 unit=mL
